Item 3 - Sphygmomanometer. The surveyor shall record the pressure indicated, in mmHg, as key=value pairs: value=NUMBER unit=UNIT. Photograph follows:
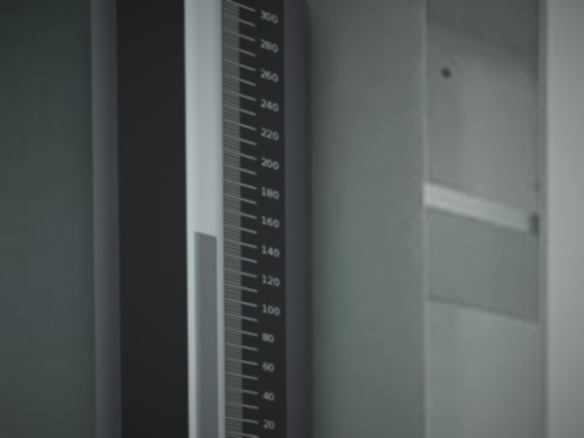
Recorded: value=140 unit=mmHg
